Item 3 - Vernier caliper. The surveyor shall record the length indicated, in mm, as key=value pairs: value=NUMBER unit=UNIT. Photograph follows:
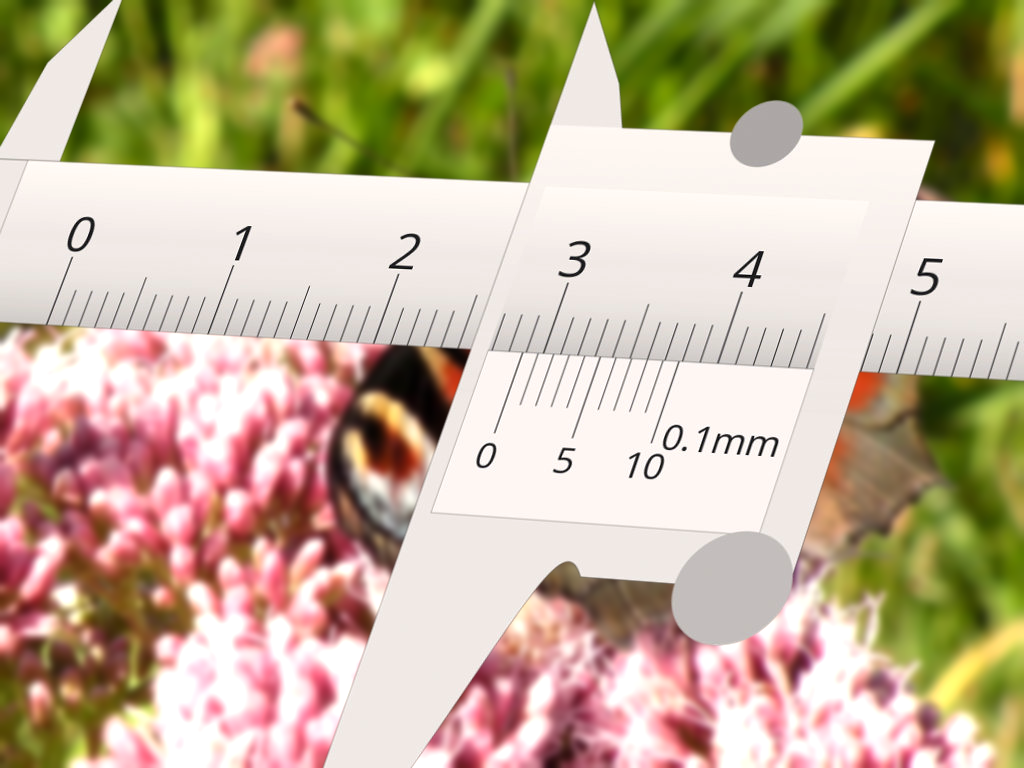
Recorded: value=28.8 unit=mm
